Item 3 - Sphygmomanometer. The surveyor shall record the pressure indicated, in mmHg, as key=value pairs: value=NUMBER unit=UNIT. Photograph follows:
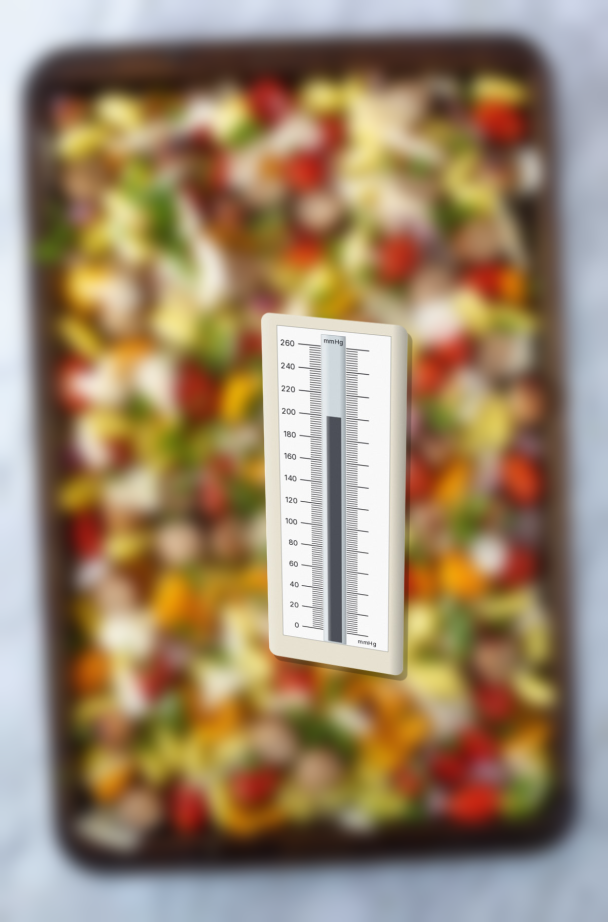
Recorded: value=200 unit=mmHg
